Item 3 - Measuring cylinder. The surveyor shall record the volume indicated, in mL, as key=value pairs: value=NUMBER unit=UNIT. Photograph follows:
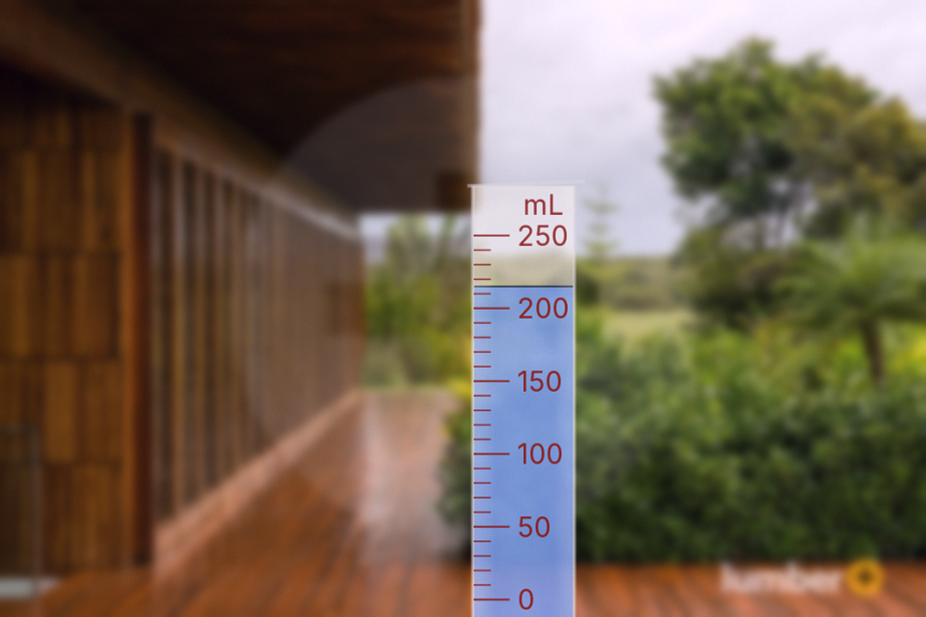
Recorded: value=215 unit=mL
